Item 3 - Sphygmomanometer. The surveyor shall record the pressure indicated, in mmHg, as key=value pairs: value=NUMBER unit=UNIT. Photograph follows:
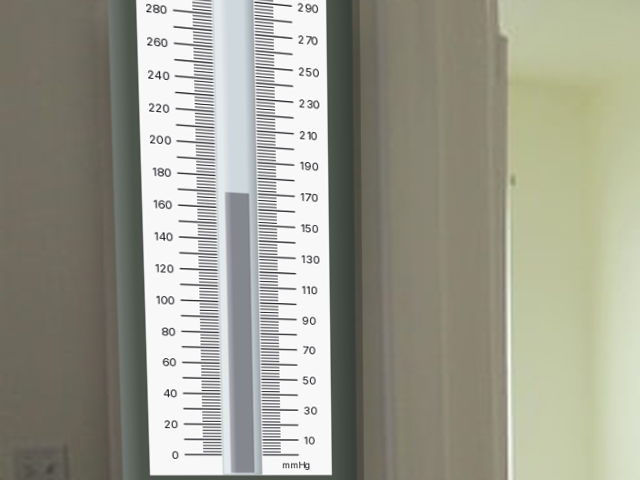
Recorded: value=170 unit=mmHg
